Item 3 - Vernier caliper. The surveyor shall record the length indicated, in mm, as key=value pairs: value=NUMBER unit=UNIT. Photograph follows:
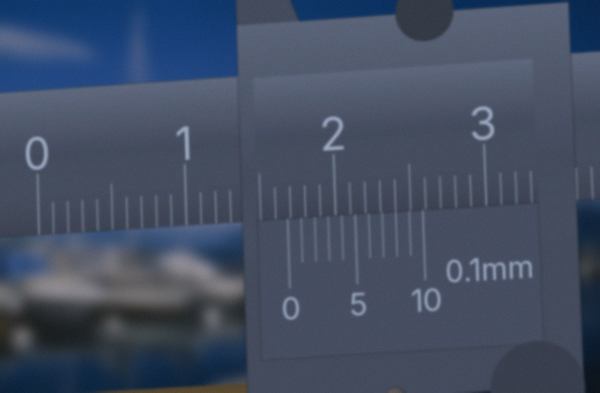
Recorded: value=16.8 unit=mm
